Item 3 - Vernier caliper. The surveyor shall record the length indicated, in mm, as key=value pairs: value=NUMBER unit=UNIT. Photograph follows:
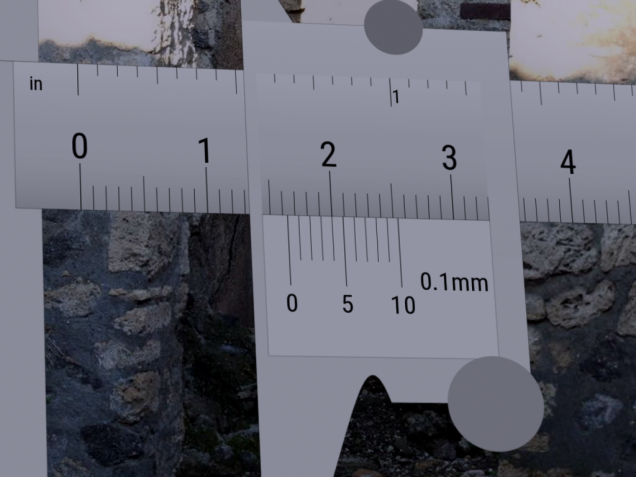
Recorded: value=16.4 unit=mm
